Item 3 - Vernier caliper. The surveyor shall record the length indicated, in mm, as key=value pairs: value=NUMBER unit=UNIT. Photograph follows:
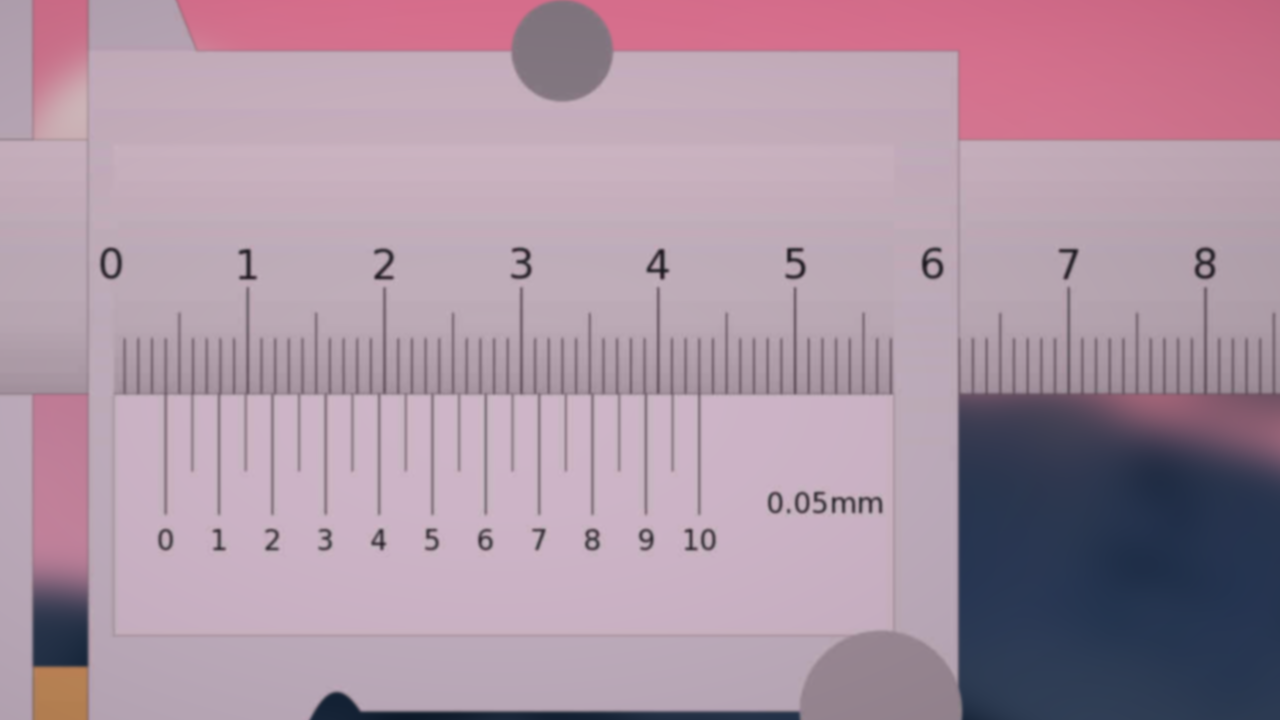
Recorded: value=4.0 unit=mm
